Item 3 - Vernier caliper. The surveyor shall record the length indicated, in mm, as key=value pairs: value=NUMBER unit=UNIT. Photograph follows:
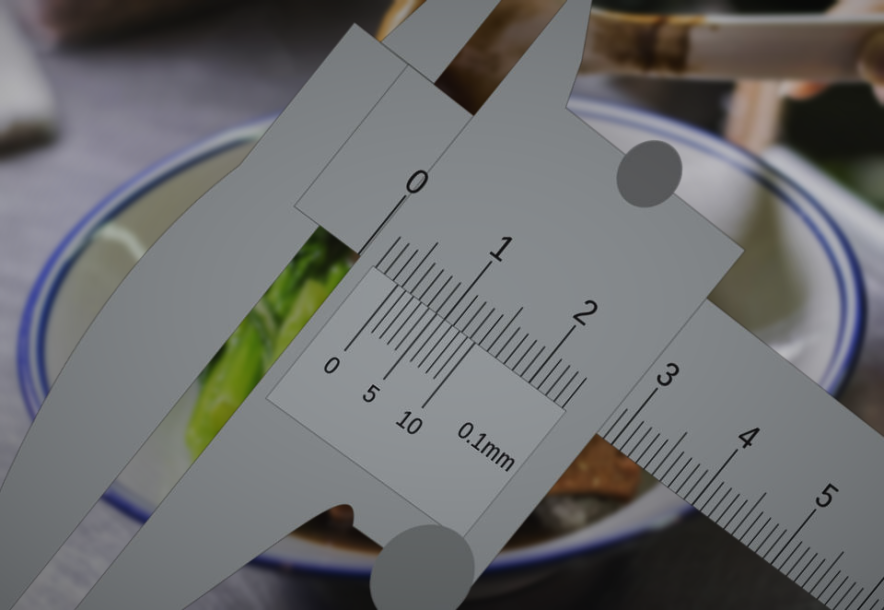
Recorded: value=4.6 unit=mm
